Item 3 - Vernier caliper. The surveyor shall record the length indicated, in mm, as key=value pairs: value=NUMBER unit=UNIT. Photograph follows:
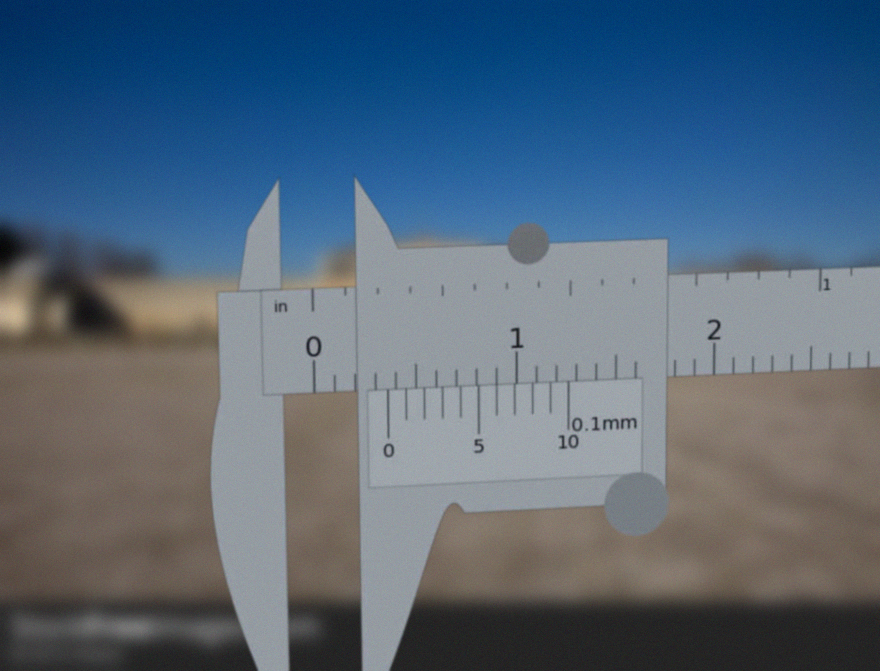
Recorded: value=3.6 unit=mm
